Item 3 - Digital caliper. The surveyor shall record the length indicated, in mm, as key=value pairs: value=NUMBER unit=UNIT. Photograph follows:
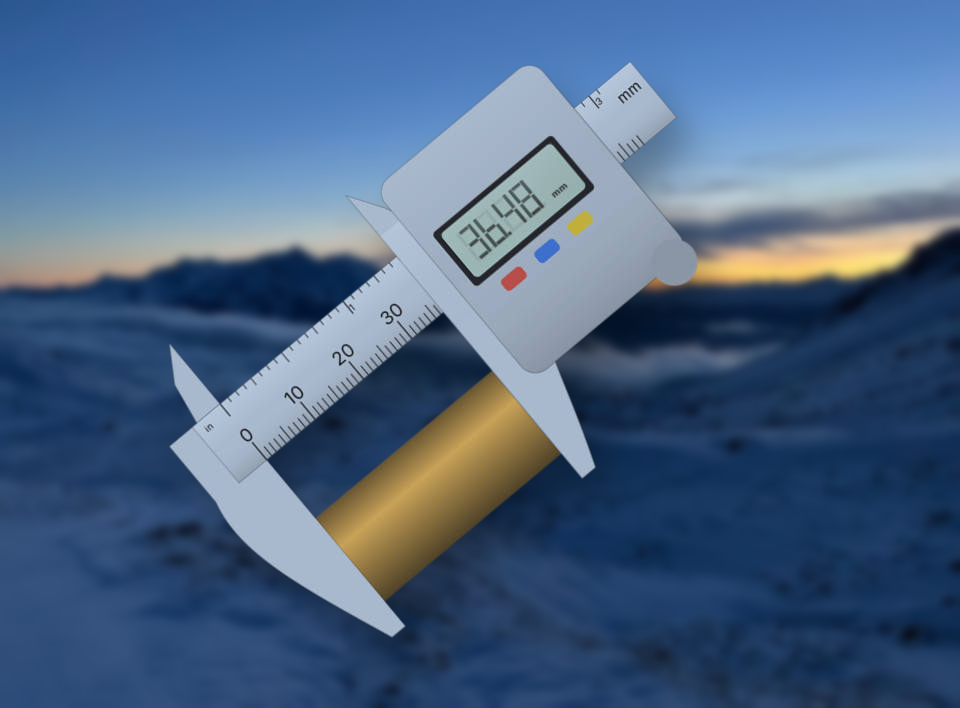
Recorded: value=36.48 unit=mm
